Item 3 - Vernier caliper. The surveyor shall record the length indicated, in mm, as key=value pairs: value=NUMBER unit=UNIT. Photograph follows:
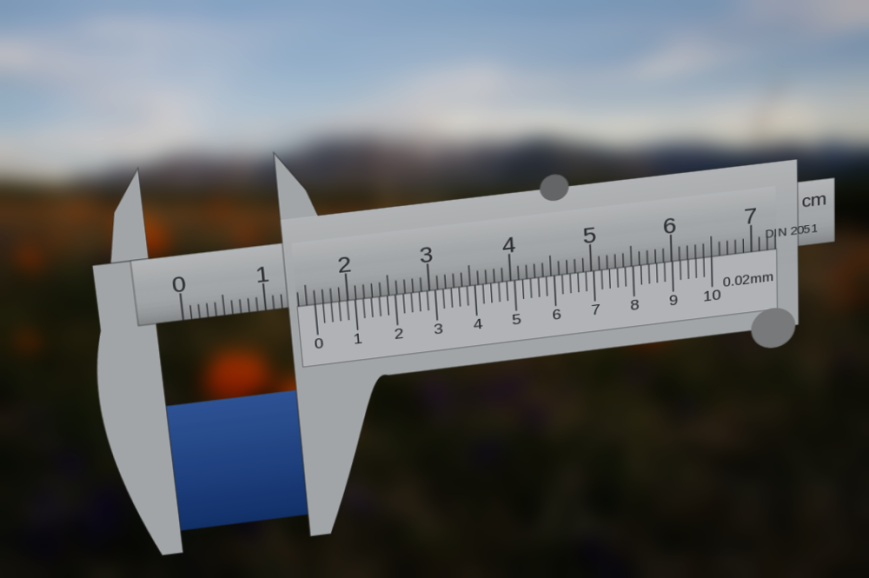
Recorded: value=16.0 unit=mm
